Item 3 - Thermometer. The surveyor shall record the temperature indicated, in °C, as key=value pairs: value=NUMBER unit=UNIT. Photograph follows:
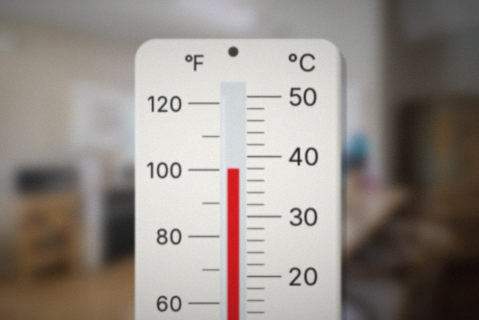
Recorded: value=38 unit=°C
